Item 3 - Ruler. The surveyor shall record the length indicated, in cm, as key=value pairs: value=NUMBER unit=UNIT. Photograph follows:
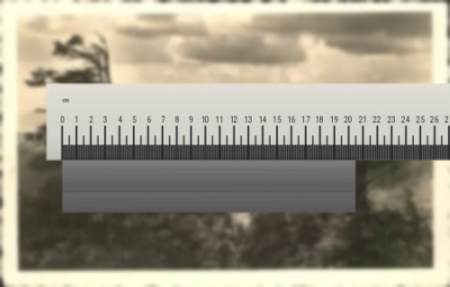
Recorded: value=20.5 unit=cm
